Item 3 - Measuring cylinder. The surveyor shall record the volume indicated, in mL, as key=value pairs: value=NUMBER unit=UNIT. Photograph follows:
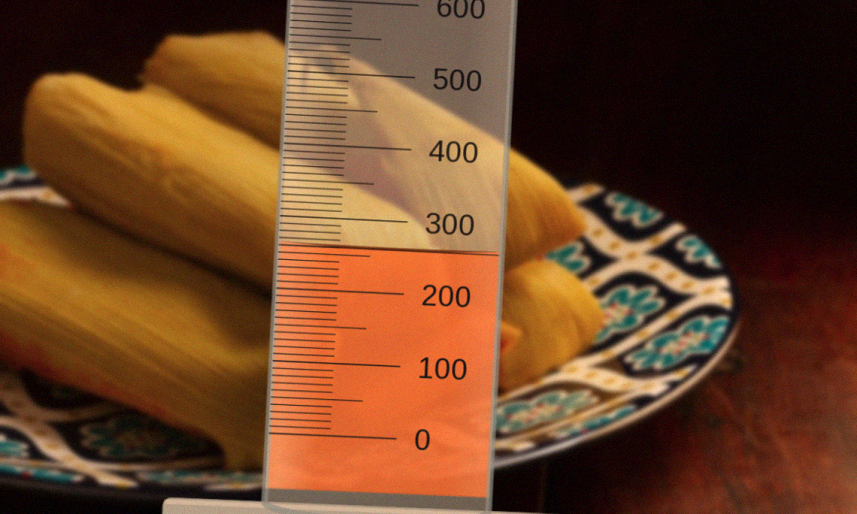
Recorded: value=260 unit=mL
